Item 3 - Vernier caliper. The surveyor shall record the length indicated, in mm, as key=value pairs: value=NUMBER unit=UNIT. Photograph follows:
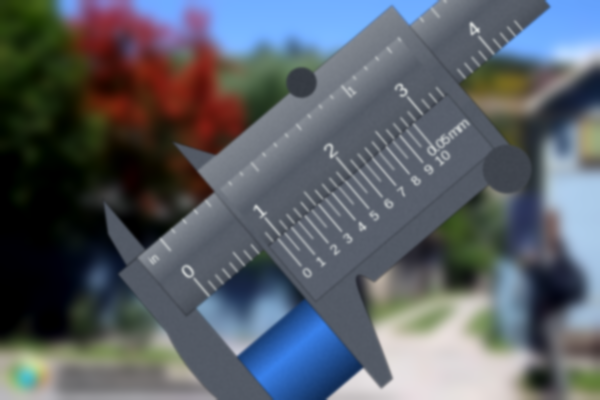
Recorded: value=9.6 unit=mm
